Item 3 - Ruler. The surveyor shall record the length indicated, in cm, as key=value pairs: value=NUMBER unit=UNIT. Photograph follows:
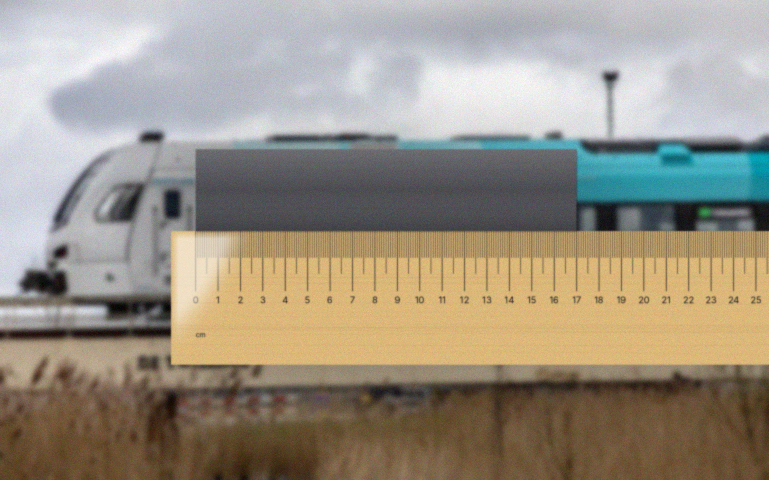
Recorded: value=17 unit=cm
